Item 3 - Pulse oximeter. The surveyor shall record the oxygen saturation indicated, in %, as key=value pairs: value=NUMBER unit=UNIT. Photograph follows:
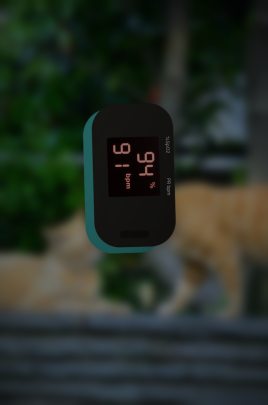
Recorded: value=94 unit=%
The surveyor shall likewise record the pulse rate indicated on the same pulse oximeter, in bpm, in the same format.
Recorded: value=91 unit=bpm
